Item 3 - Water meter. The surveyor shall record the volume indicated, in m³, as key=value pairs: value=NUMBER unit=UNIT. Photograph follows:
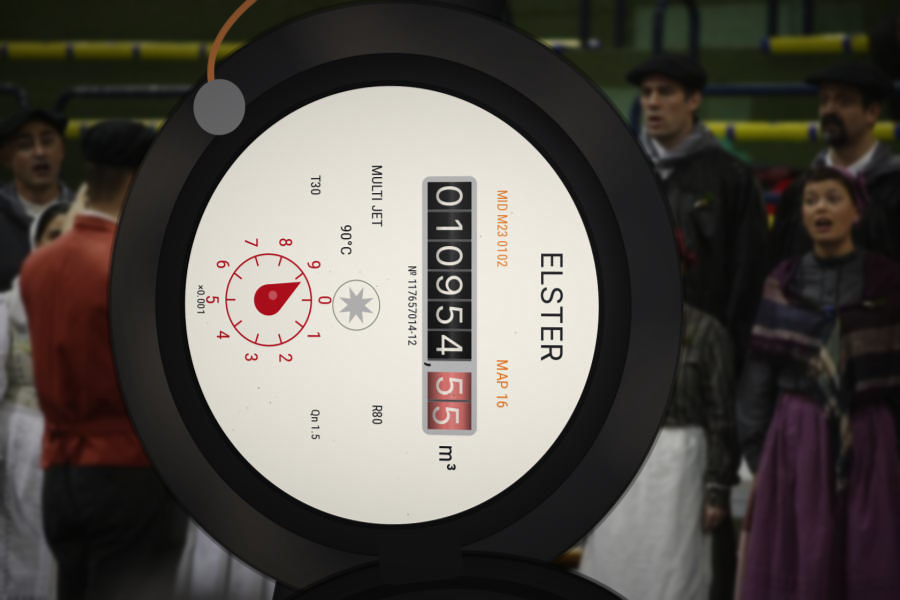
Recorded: value=10954.549 unit=m³
